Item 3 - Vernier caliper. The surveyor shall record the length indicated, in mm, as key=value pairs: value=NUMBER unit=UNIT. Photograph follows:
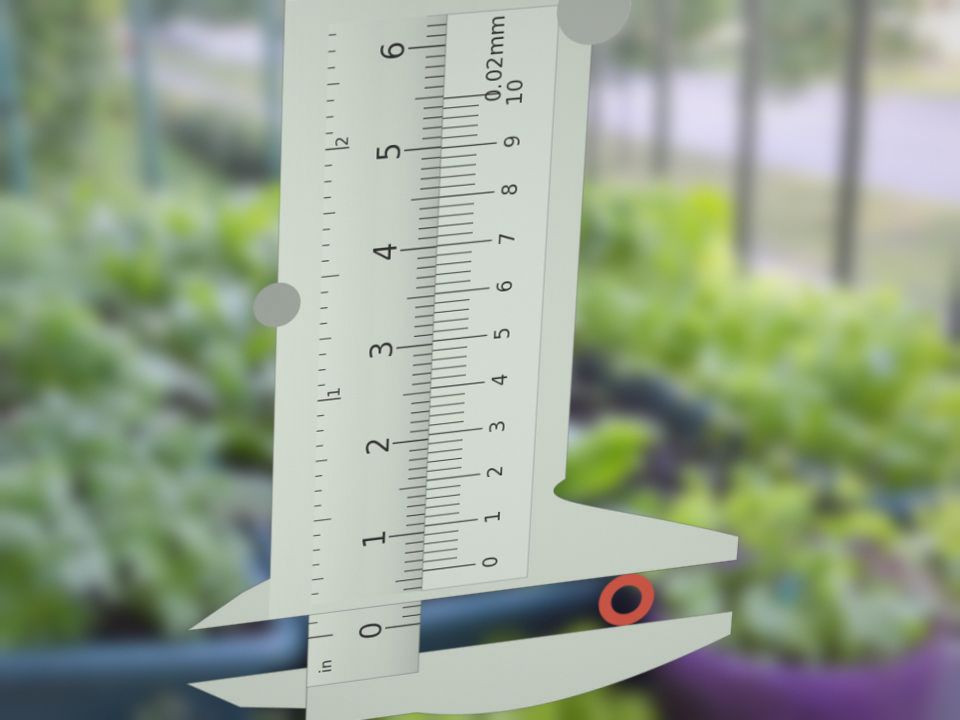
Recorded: value=5.8 unit=mm
